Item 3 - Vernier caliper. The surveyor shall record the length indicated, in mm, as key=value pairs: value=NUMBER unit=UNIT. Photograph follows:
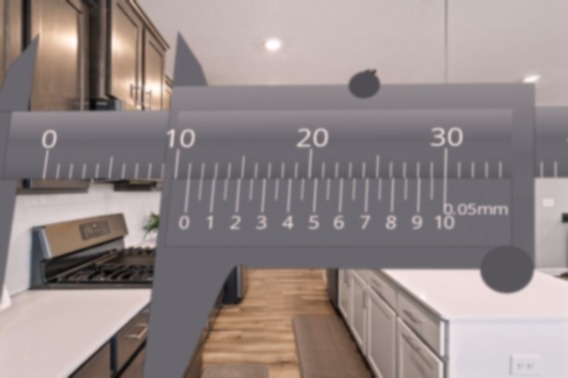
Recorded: value=11.0 unit=mm
